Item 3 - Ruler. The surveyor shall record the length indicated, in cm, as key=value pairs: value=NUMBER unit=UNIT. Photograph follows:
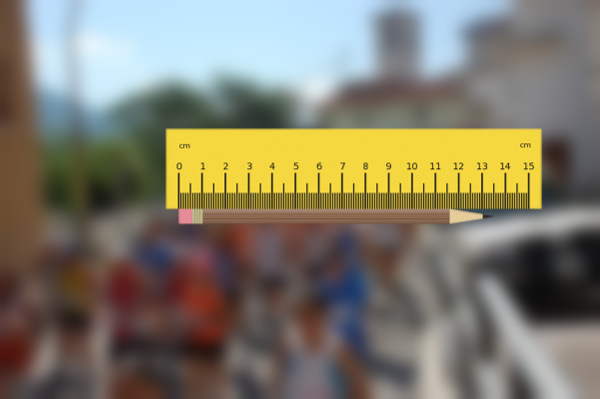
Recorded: value=13.5 unit=cm
